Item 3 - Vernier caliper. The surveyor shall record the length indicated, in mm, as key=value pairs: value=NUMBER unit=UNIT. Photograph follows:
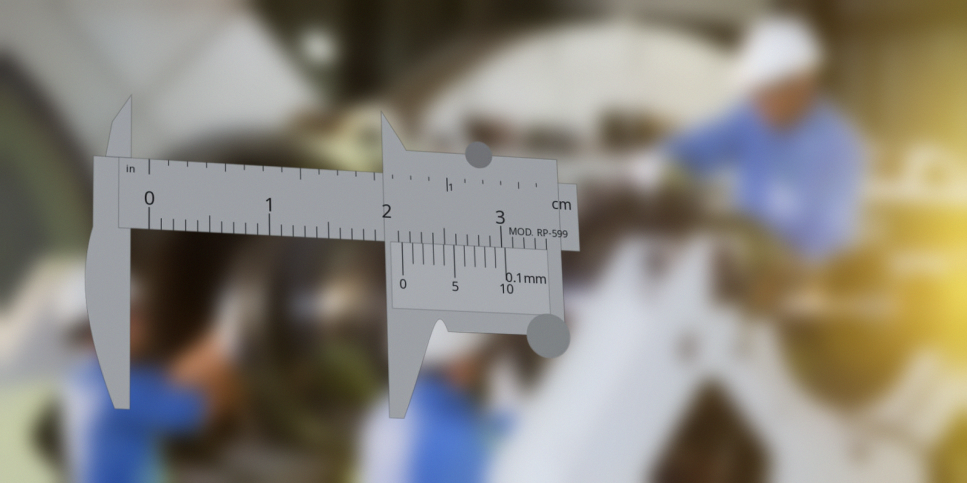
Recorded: value=21.3 unit=mm
